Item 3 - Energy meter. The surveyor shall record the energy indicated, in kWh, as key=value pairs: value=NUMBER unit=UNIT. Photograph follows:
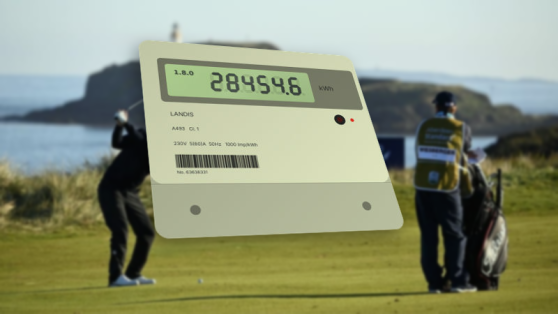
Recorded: value=28454.6 unit=kWh
